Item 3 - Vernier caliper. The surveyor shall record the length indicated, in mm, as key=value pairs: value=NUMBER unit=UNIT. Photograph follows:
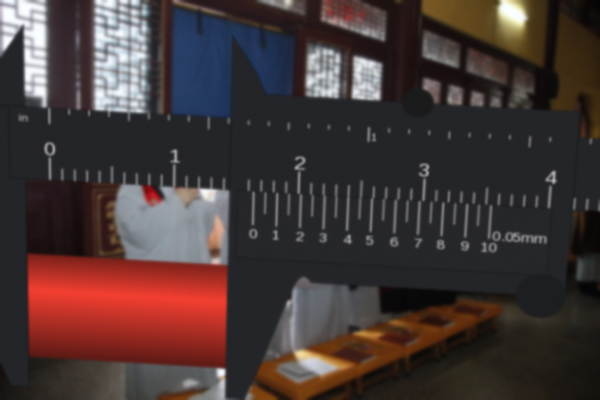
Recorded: value=16.4 unit=mm
